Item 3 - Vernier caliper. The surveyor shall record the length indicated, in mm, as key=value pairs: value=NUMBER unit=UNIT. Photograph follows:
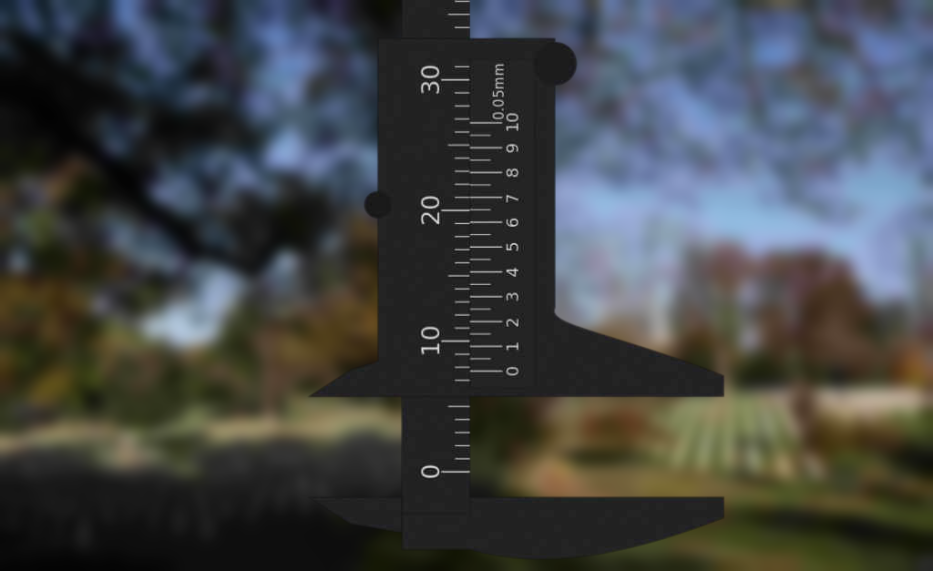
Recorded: value=7.7 unit=mm
